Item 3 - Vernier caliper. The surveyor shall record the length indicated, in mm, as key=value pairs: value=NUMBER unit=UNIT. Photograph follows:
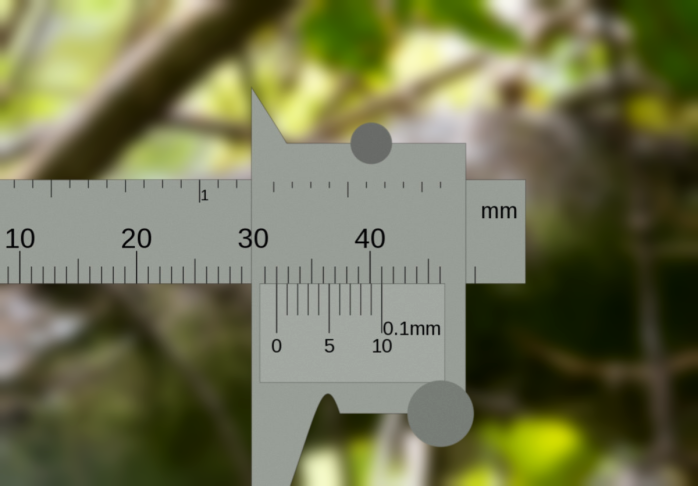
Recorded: value=32.0 unit=mm
